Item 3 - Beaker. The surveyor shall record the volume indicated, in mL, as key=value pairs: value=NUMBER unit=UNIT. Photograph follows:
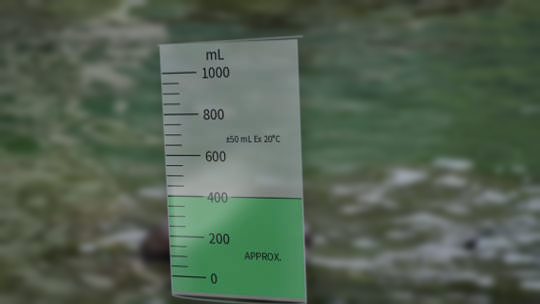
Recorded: value=400 unit=mL
